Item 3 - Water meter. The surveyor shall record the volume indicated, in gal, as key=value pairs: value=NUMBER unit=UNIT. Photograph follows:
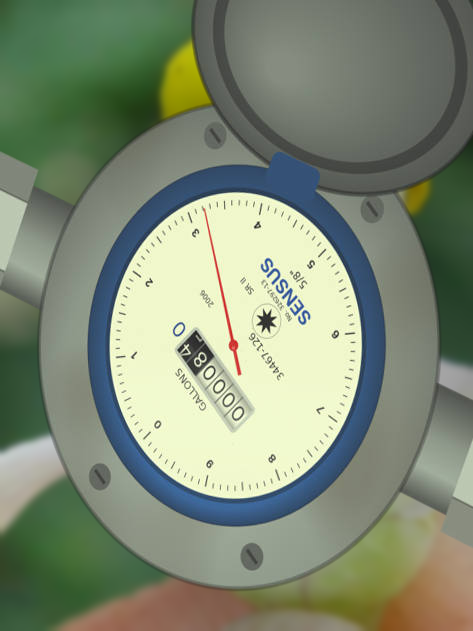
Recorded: value=843.2 unit=gal
